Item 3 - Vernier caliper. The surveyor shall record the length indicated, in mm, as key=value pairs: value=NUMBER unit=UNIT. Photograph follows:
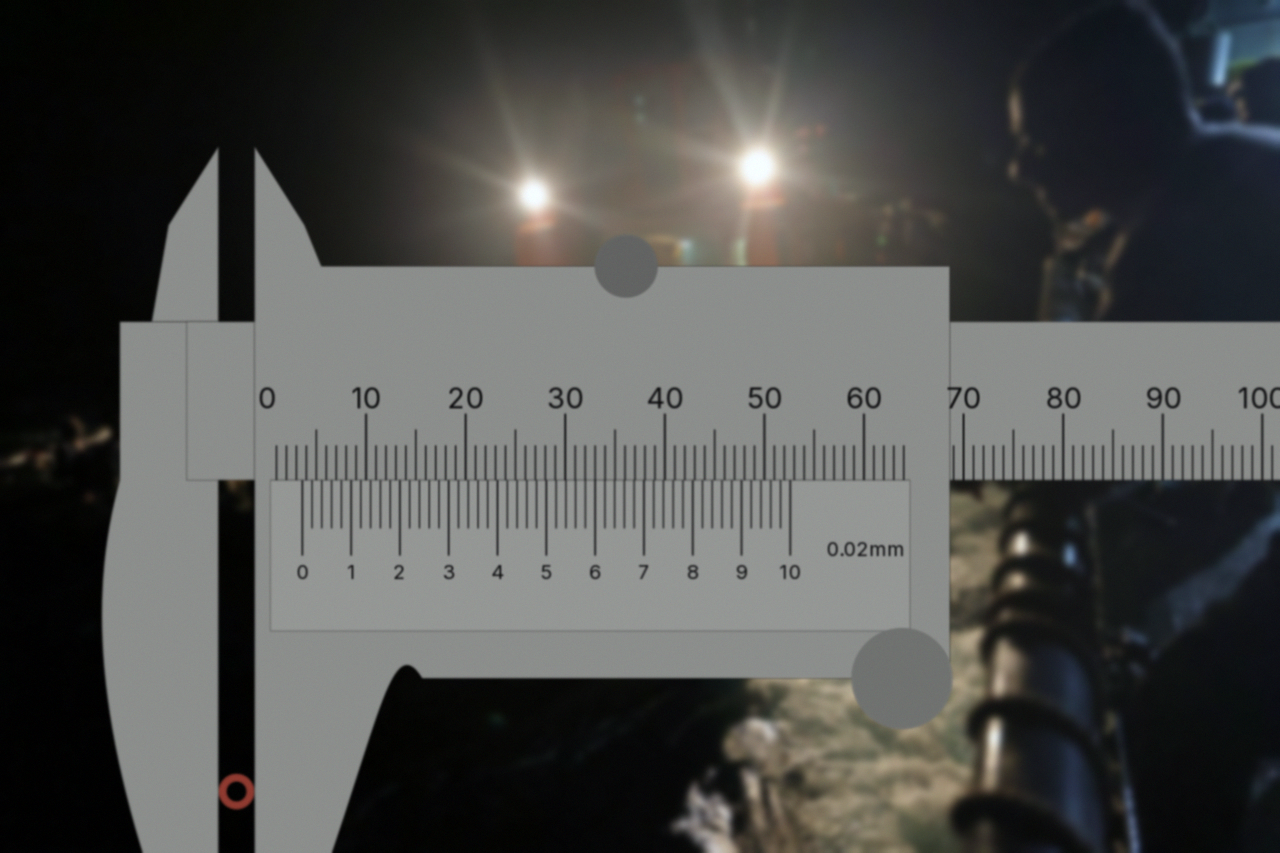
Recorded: value=3.6 unit=mm
